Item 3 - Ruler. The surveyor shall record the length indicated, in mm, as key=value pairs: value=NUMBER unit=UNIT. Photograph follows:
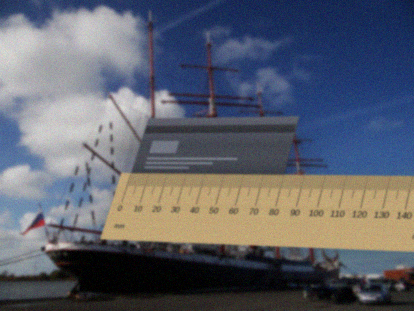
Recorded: value=80 unit=mm
